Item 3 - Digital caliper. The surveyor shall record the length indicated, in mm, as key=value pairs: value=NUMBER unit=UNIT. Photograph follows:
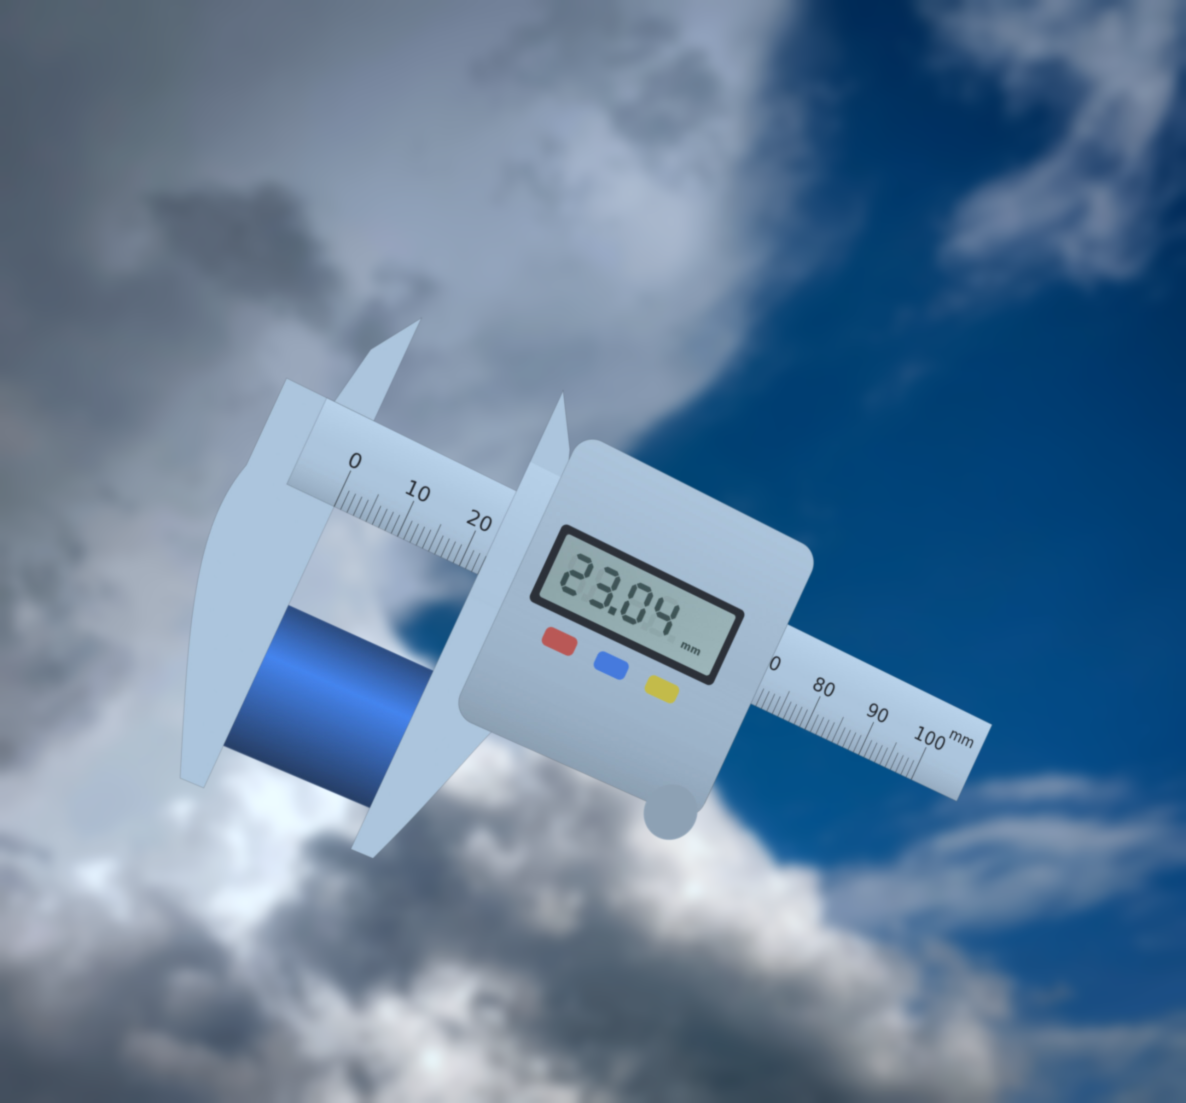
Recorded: value=23.04 unit=mm
